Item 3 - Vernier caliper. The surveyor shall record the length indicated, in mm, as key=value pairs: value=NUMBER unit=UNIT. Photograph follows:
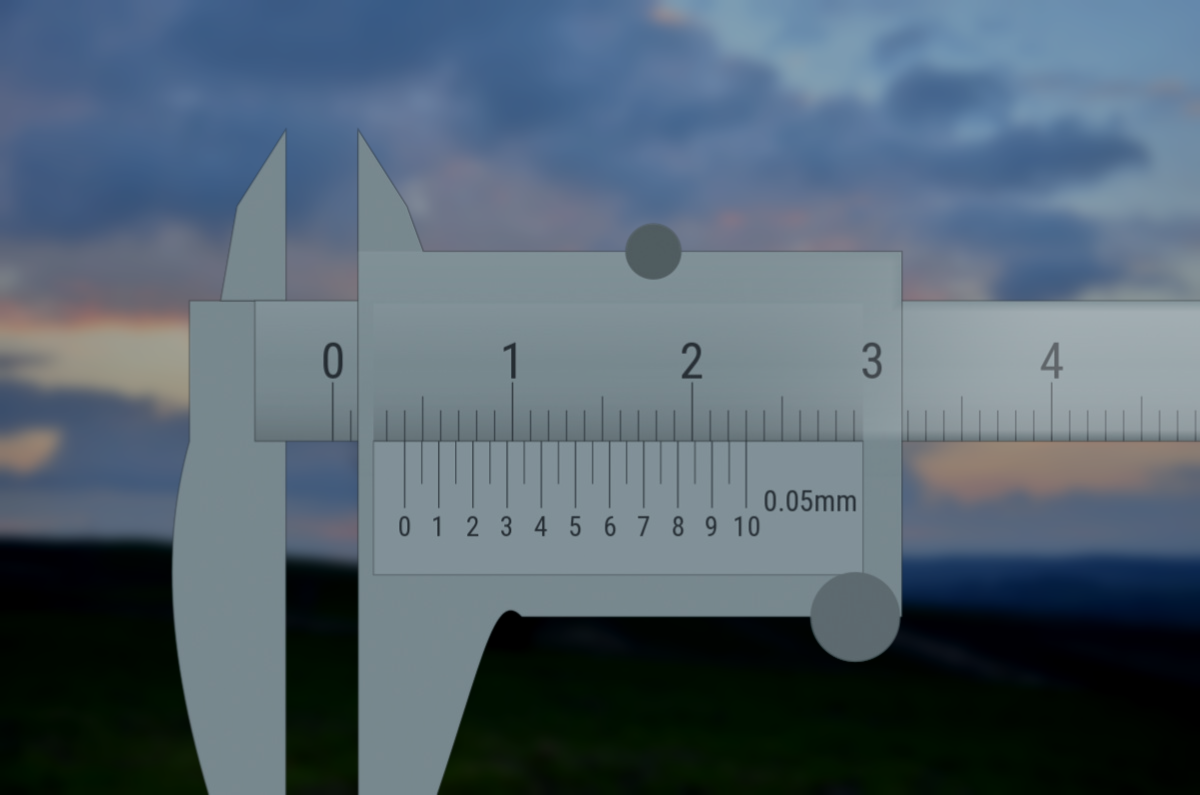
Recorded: value=4.0 unit=mm
